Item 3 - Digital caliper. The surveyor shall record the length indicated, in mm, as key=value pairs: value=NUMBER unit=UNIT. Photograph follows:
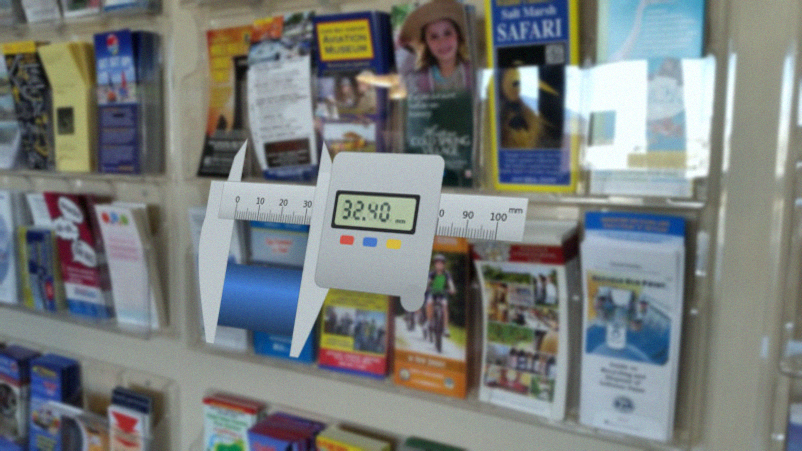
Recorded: value=32.40 unit=mm
